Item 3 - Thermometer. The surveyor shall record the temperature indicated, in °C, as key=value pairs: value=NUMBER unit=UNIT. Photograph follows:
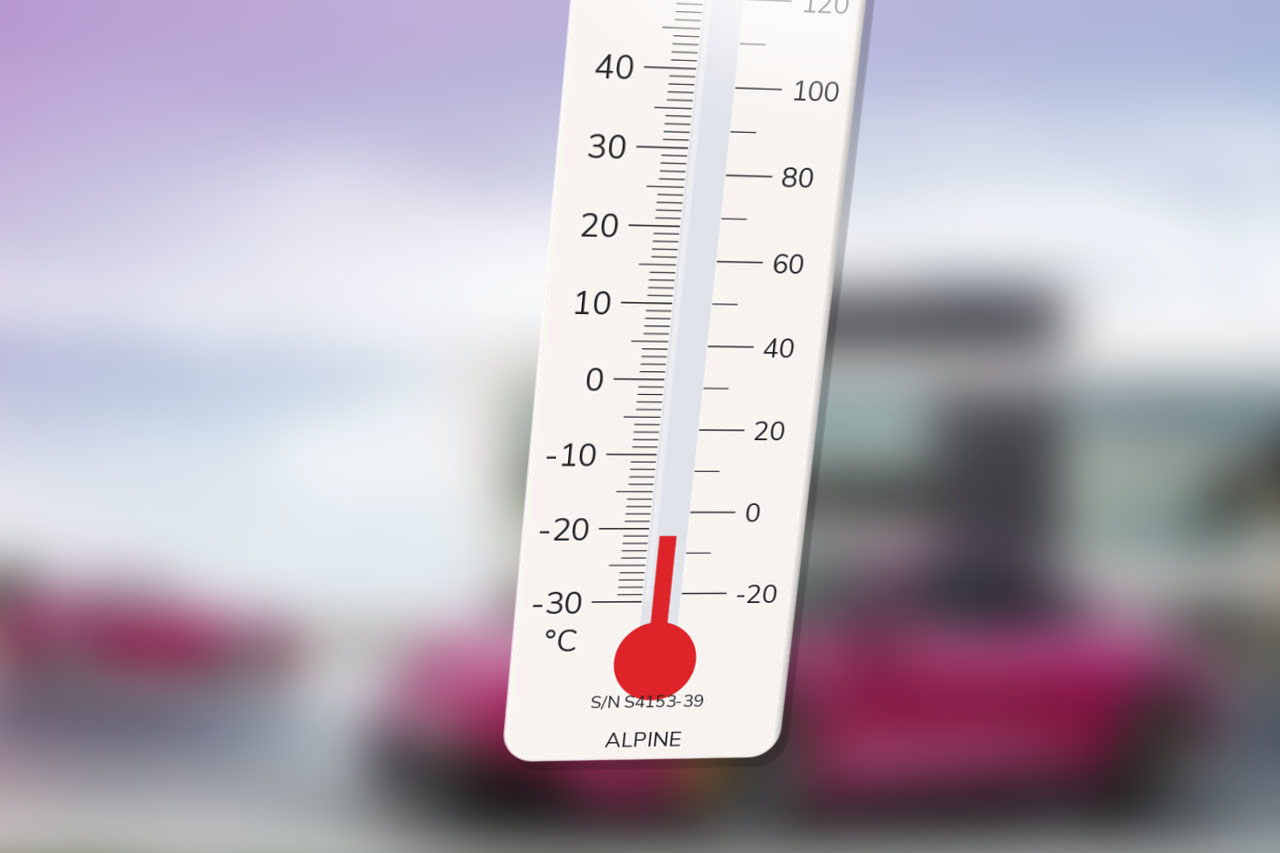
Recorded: value=-21 unit=°C
